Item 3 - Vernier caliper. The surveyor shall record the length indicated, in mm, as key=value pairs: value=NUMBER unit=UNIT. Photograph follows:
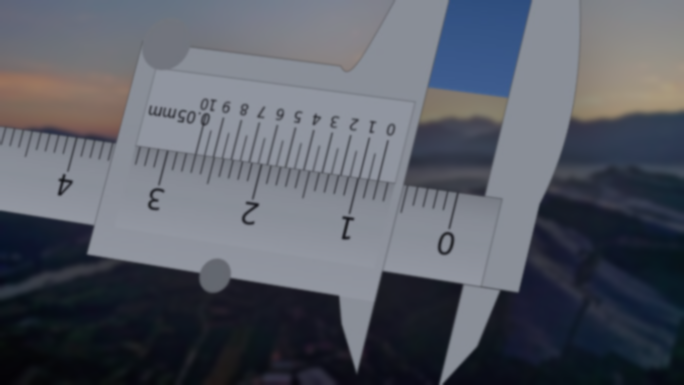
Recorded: value=8.0 unit=mm
